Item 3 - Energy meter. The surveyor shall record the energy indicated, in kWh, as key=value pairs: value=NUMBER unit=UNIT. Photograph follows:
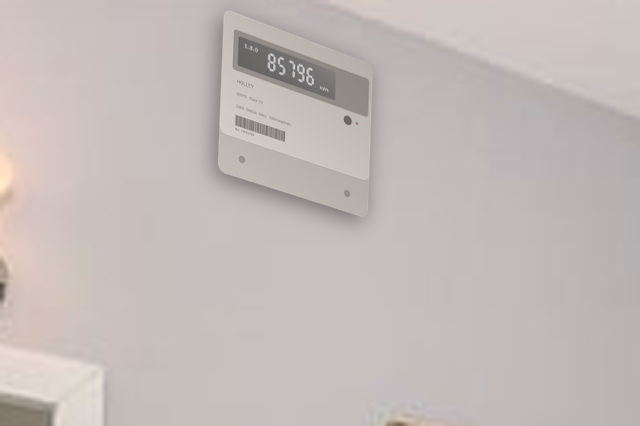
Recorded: value=85796 unit=kWh
